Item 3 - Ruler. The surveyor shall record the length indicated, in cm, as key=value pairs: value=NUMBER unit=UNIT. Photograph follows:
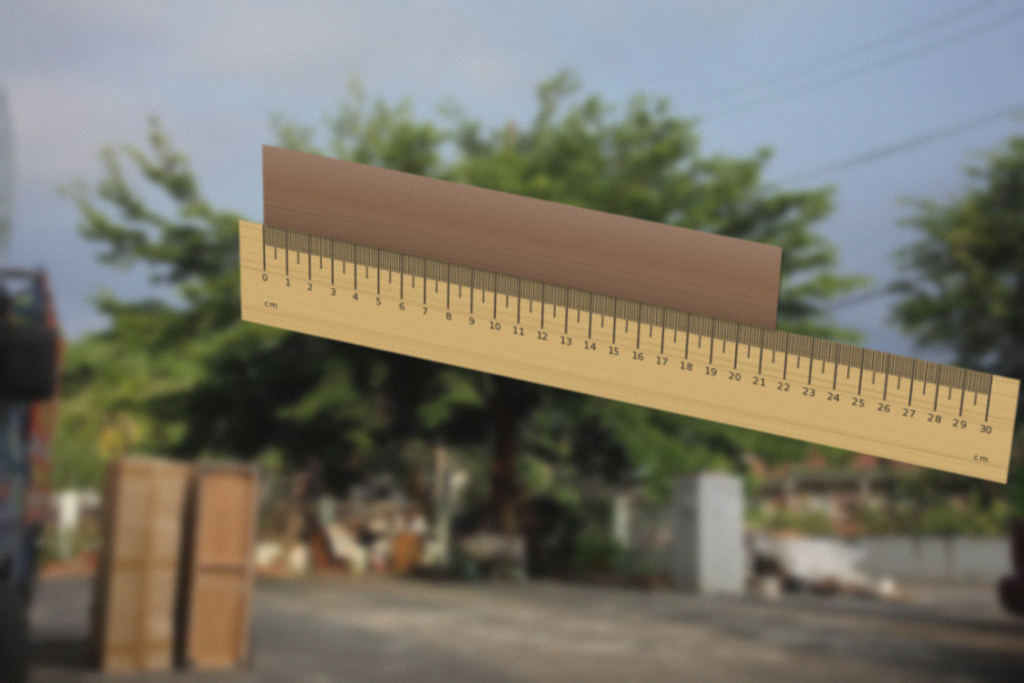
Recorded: value=21.5 unit=cm
